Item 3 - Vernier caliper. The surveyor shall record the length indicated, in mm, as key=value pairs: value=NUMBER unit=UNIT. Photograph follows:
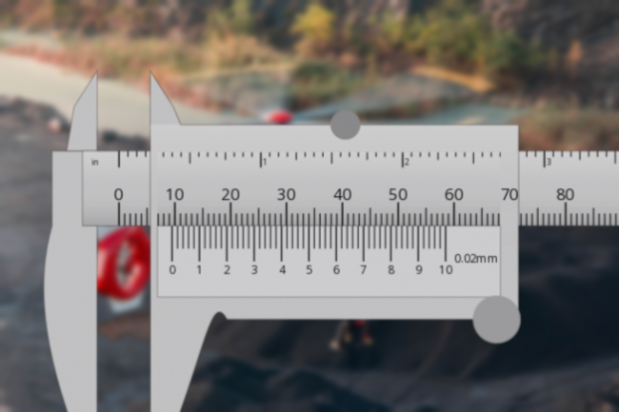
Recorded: value=9.5 unit=mm
